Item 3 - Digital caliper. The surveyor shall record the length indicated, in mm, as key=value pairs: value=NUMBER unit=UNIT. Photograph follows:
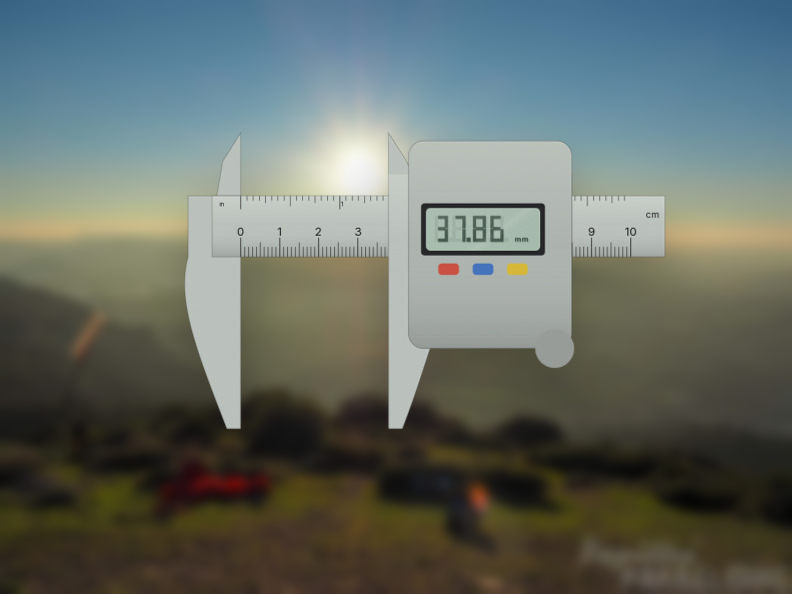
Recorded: value=37.86 unit=mm
